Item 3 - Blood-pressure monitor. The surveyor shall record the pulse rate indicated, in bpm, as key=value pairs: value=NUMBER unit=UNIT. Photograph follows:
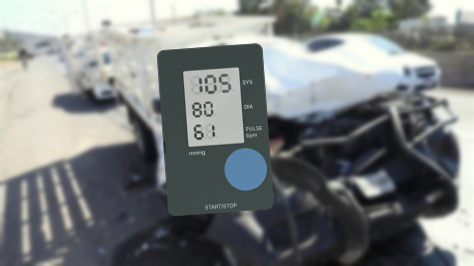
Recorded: value=61 unit=bpm
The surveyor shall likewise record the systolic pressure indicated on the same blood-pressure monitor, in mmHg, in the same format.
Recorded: value=105 unit=mmHg
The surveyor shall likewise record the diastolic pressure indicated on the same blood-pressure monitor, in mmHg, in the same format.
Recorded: value=80 unit=mmHg
